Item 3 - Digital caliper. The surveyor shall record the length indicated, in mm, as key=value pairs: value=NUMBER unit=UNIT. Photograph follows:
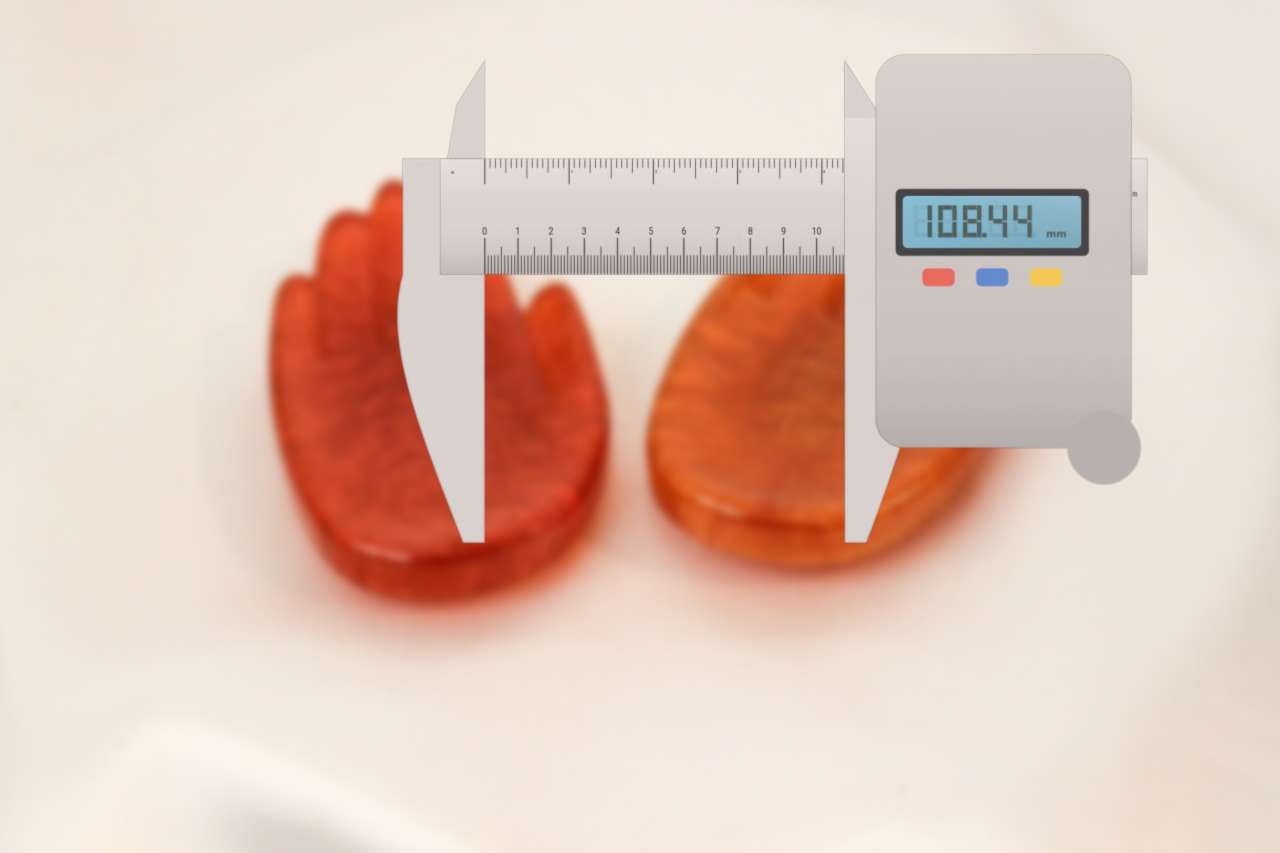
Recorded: value=108.44 unit=mm
